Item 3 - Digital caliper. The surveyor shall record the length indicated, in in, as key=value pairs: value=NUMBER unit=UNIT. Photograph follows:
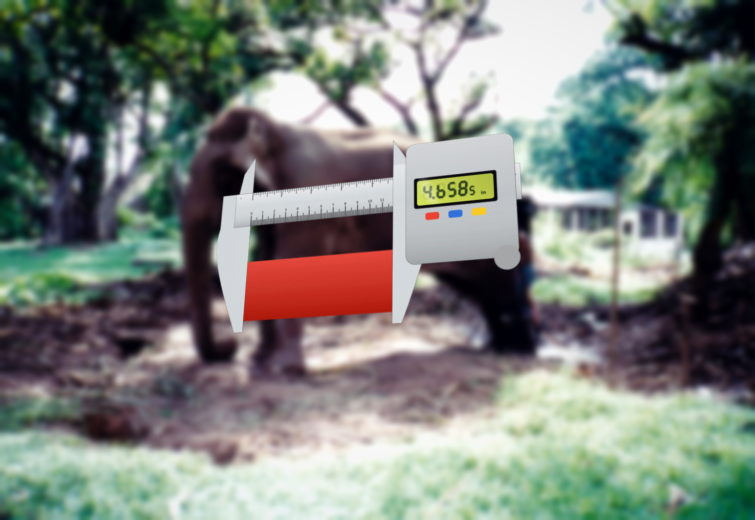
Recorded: value=4.6585 unit=in
